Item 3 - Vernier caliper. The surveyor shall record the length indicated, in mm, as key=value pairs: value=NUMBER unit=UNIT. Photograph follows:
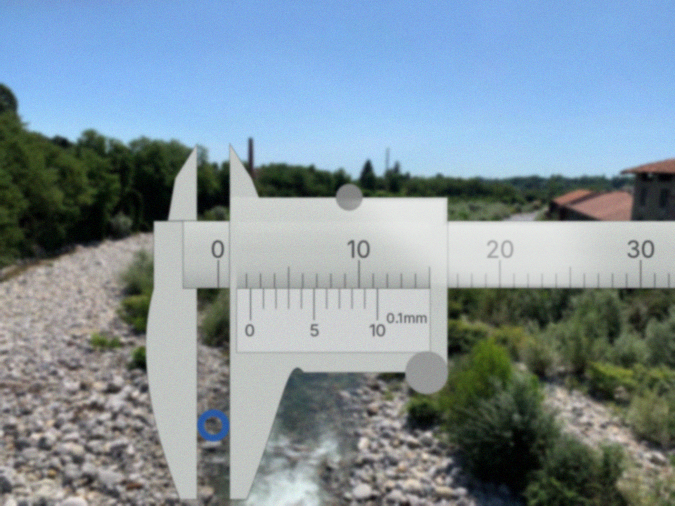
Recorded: value=2.3 unit=mm
